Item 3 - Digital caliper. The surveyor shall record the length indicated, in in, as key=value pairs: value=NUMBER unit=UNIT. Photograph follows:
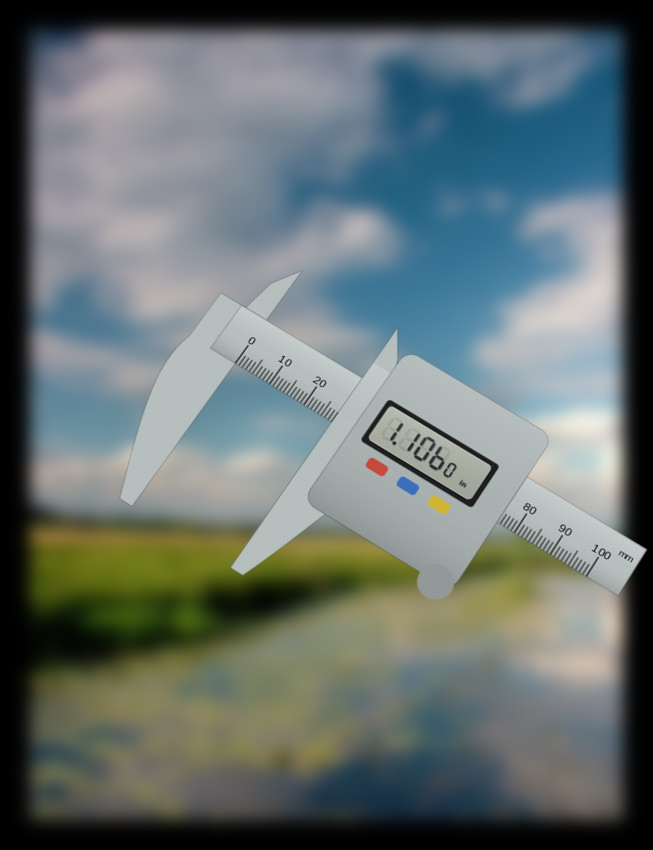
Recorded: value=1.1060 unit=in
